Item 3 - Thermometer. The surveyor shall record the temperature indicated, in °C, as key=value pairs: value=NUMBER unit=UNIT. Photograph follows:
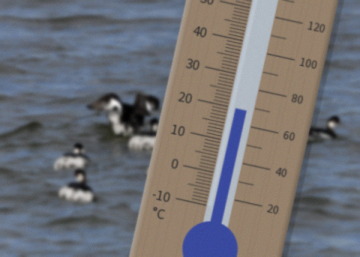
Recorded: value=20 unit=°C
